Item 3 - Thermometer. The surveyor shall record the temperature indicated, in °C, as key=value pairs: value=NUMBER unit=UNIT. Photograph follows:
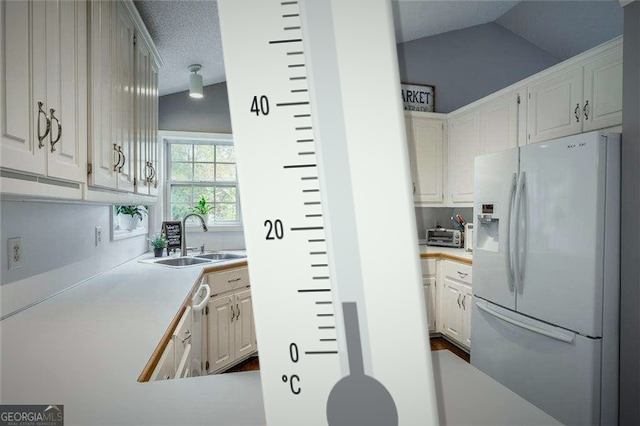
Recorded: value=8 unit=°C
